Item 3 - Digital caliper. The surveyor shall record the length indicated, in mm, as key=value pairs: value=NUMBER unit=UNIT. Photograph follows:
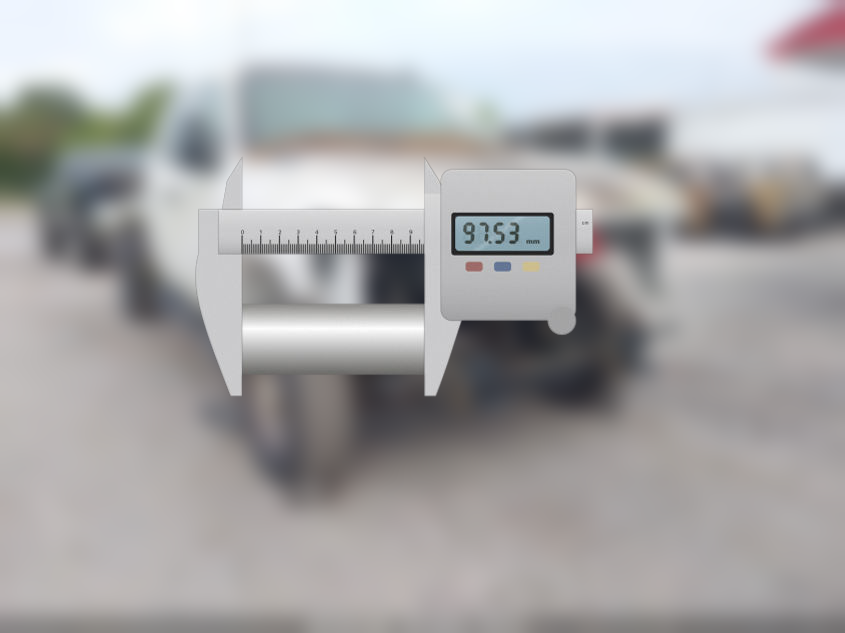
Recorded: value=97.53 unit=mm
